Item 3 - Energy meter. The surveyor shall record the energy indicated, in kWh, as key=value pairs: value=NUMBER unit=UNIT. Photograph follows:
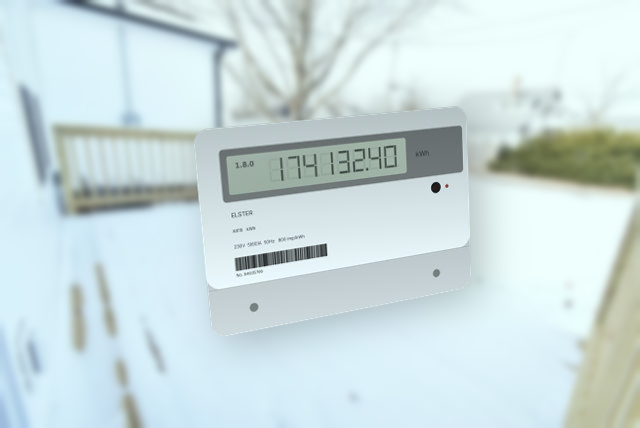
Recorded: value=174132.40 unit=kWh
